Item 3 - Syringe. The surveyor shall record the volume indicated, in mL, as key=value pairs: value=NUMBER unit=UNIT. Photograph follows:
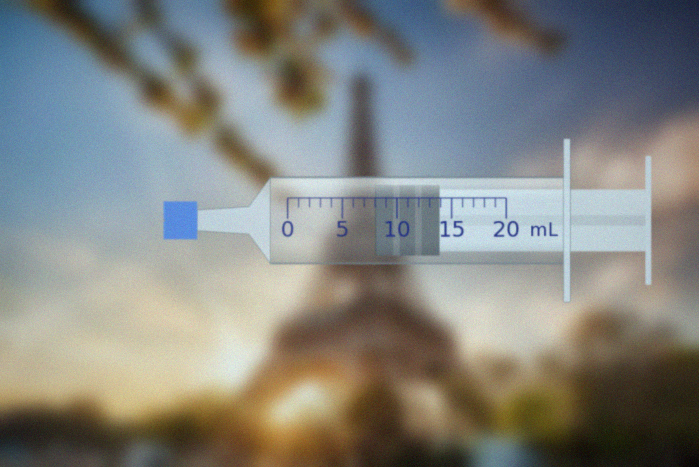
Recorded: value=8 unit=mL
